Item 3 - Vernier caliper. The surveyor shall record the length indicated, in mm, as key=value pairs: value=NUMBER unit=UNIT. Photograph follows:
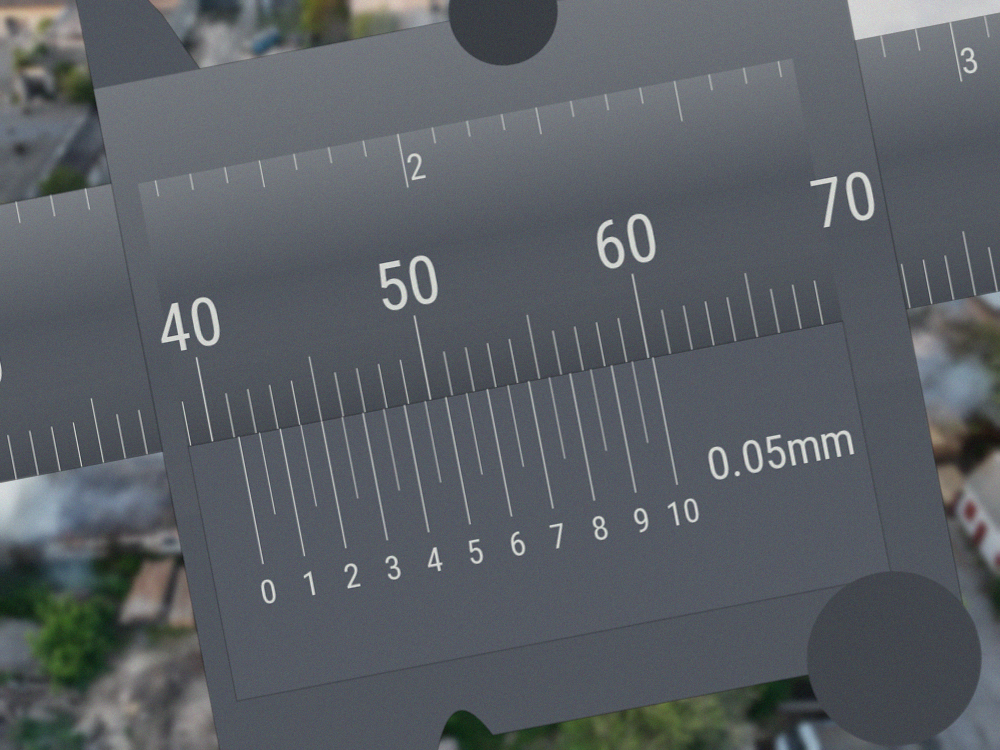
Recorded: value=41.20 unit=mm
